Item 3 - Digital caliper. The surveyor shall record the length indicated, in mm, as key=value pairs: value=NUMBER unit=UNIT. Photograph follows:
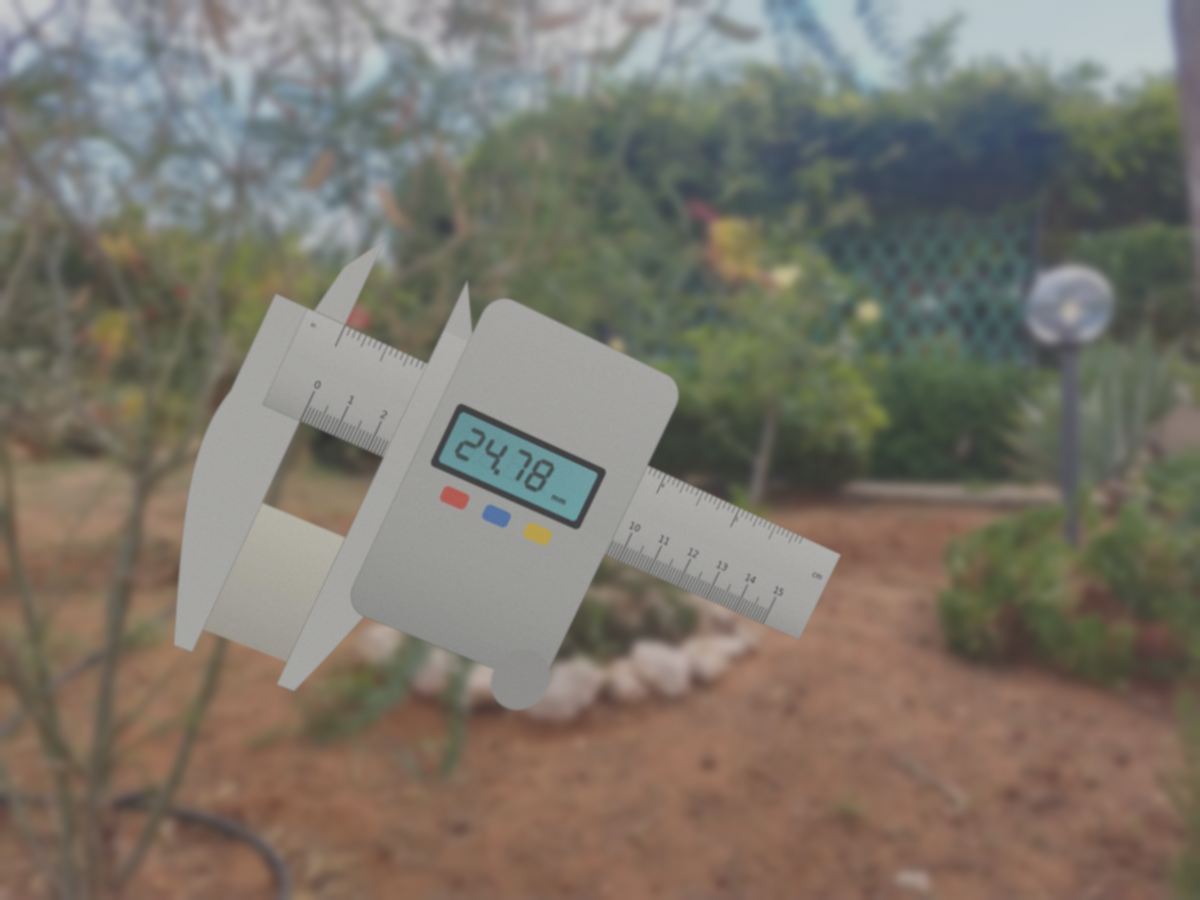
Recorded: value=24.78 unit=mm
